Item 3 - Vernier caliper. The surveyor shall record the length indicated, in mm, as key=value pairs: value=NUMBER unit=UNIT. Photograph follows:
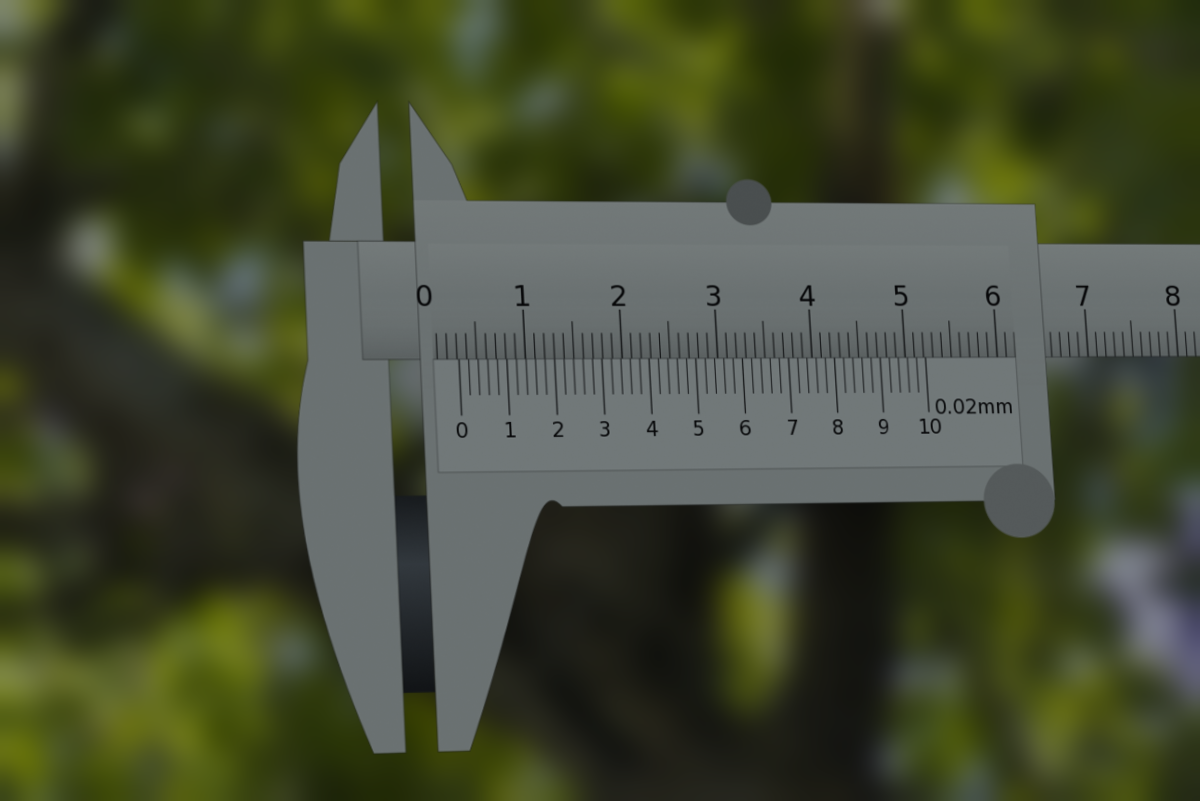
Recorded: value=3.2 unit=mm
